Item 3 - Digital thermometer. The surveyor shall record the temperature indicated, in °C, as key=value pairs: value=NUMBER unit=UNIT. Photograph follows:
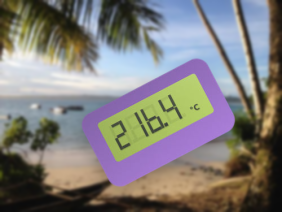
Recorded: value=216.4 unit=°C
